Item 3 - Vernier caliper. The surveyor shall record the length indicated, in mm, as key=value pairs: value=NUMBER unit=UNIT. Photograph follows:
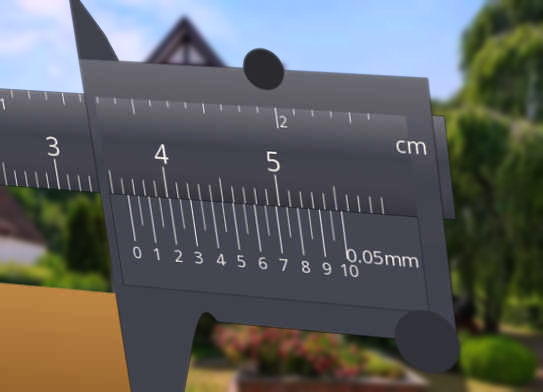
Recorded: value=36.4 unit=mm
